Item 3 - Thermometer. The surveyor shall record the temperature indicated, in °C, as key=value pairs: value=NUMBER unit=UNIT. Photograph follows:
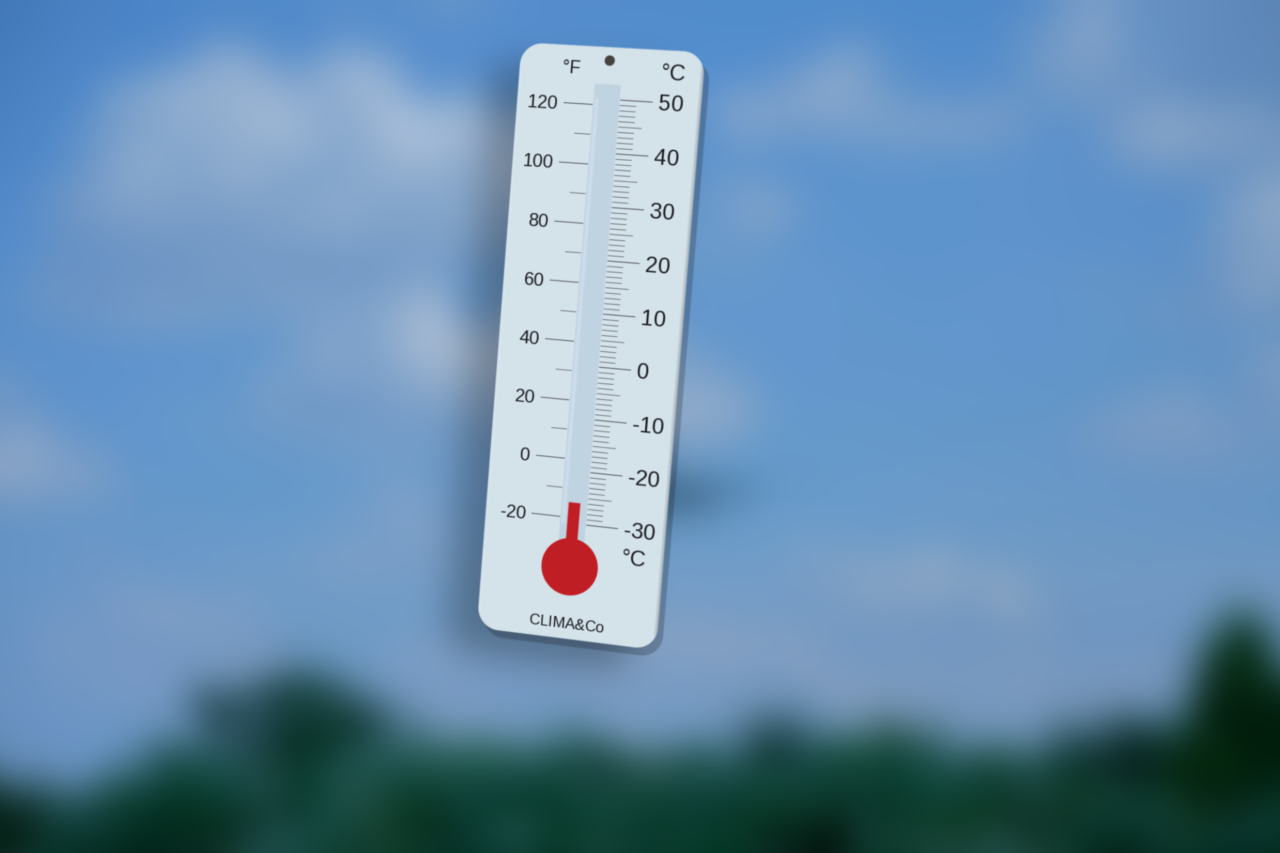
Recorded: value=-26 unit=°C
